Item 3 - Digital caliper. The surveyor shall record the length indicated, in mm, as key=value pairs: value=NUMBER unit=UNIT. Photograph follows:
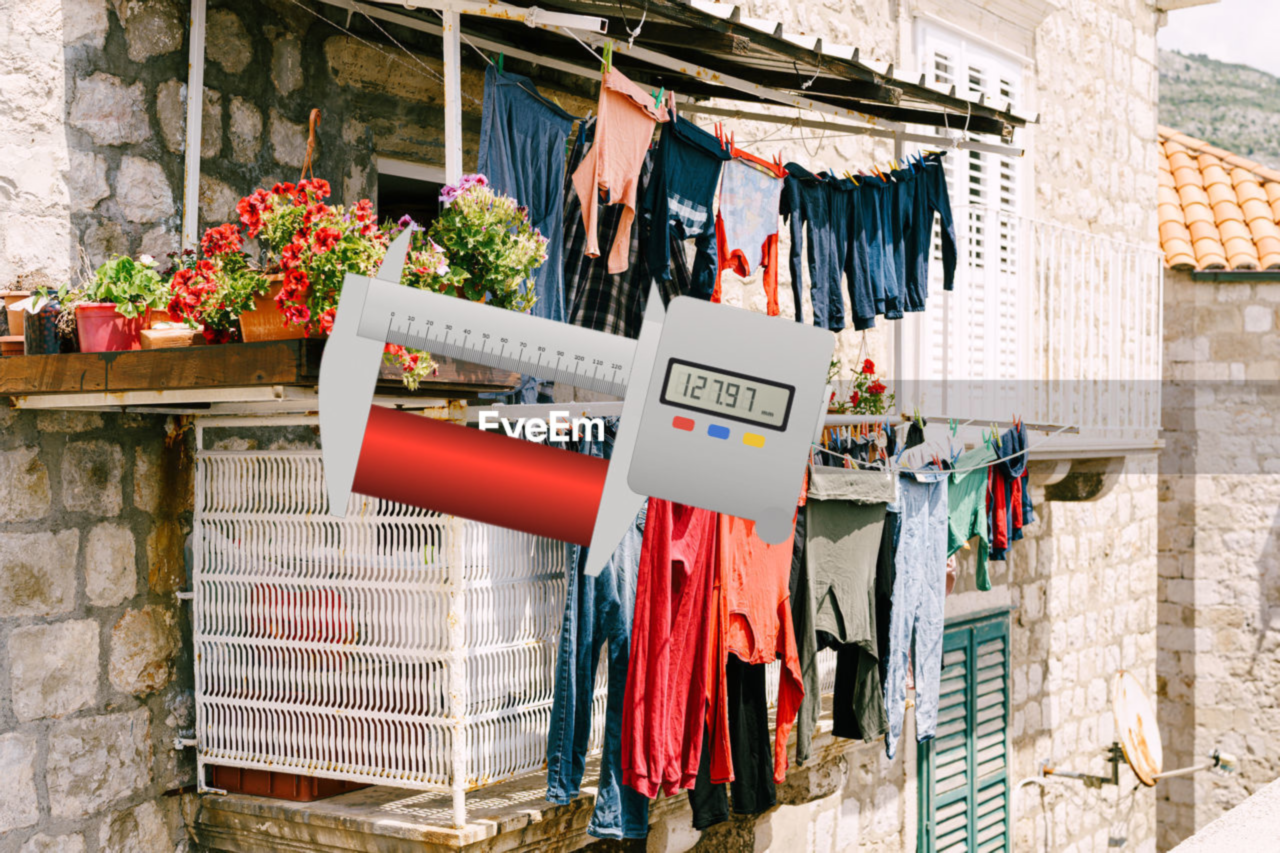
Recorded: value=127.97 unit=mm
